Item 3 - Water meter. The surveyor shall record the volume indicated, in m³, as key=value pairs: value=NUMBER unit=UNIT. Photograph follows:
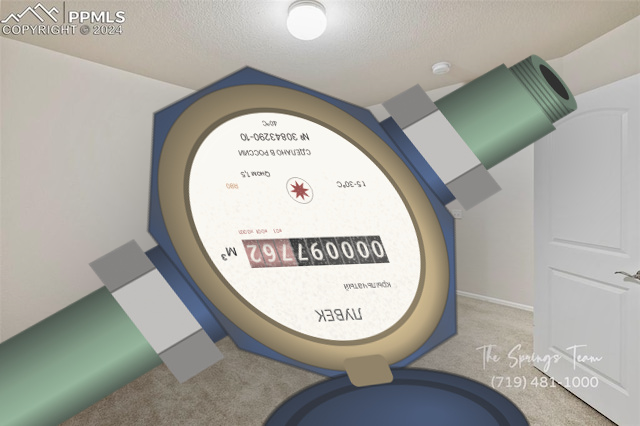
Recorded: value=97.762 unit=m³
